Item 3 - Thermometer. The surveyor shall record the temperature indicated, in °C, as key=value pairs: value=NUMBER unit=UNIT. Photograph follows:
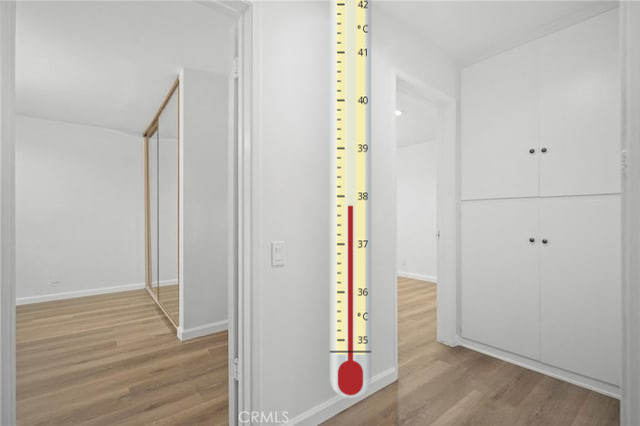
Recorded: value=37.8 unit=°C
